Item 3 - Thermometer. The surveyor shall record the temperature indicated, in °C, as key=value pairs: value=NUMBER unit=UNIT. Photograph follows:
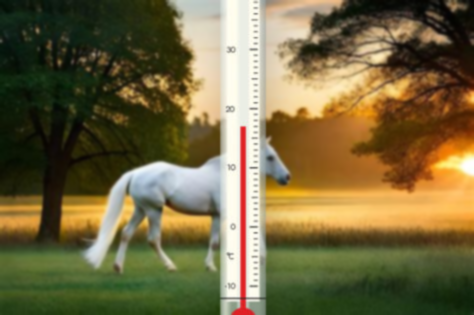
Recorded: value=17 unit=°C
